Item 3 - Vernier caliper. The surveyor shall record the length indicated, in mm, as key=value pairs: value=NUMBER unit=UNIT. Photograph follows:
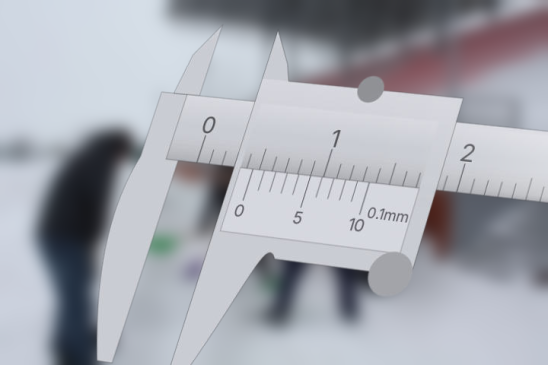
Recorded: value=4.5 unit=mm
